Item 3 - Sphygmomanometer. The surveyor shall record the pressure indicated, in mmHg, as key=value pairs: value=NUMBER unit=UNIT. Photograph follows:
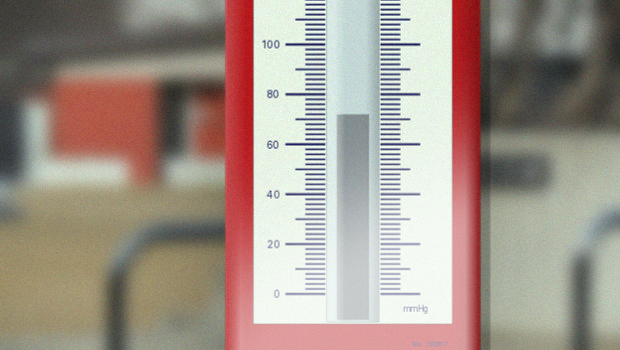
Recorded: value=72 unit=mmHg
